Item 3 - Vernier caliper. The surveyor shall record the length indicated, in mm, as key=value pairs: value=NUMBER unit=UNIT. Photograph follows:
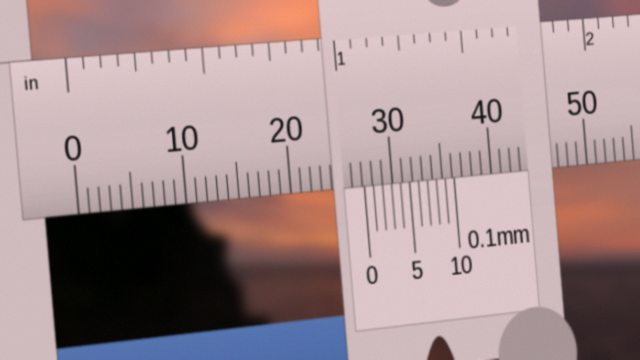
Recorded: value=27.2 unit=mm
